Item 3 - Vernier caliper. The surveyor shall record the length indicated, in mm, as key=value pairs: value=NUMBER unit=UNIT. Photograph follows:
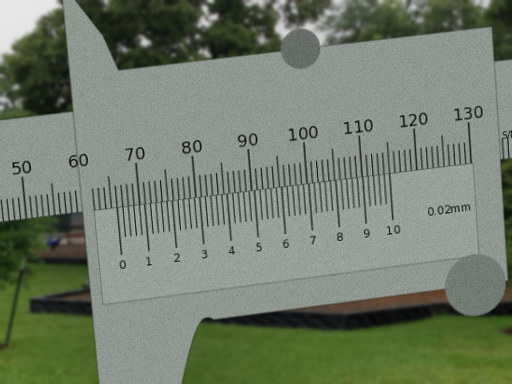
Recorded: value=66.0 unit=mm
